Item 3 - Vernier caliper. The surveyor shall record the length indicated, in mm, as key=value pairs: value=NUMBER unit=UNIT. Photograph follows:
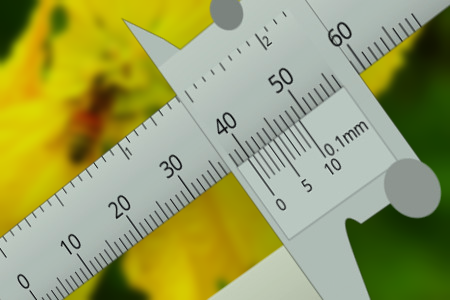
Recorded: value=39.8 unit=mm
